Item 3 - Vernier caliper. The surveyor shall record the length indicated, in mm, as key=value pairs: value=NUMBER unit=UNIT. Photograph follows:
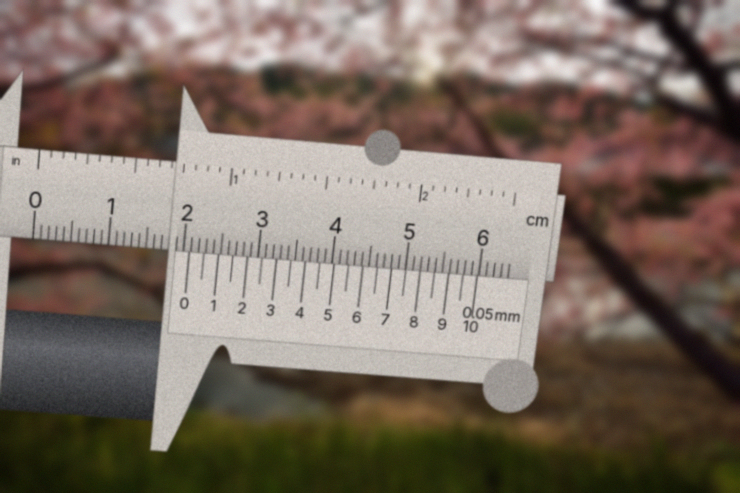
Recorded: value=20.8 unit=mm
